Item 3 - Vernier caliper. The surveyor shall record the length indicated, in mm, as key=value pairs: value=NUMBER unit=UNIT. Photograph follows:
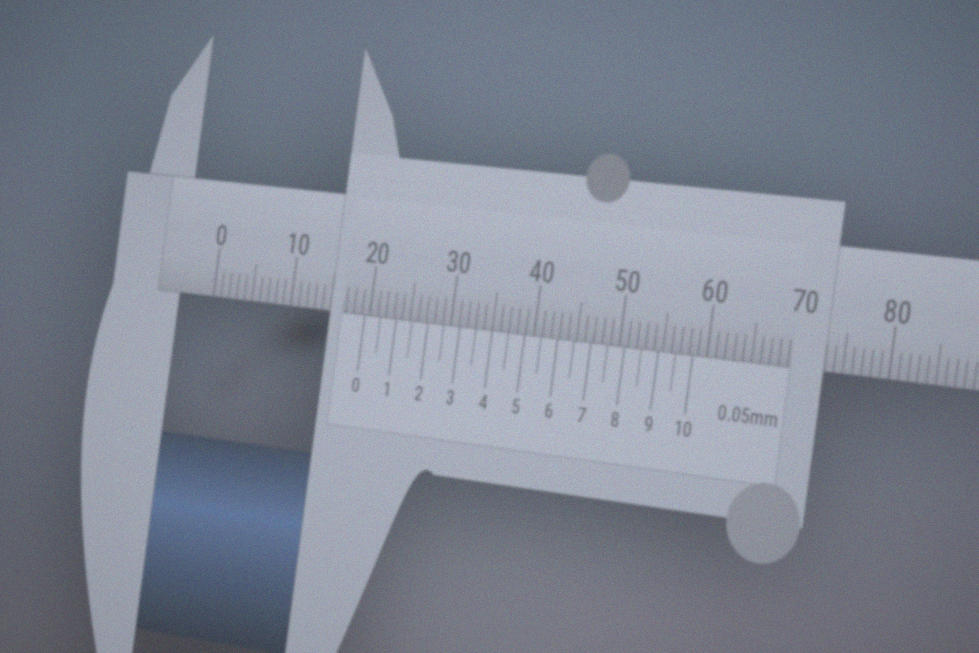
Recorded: value=19.4 unit=mm
